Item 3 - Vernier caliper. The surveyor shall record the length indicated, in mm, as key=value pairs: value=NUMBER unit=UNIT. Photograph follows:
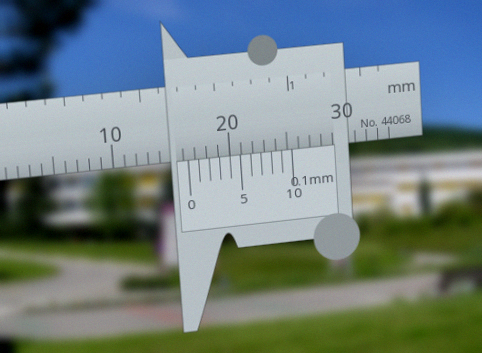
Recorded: value=16.4 unit=mm
